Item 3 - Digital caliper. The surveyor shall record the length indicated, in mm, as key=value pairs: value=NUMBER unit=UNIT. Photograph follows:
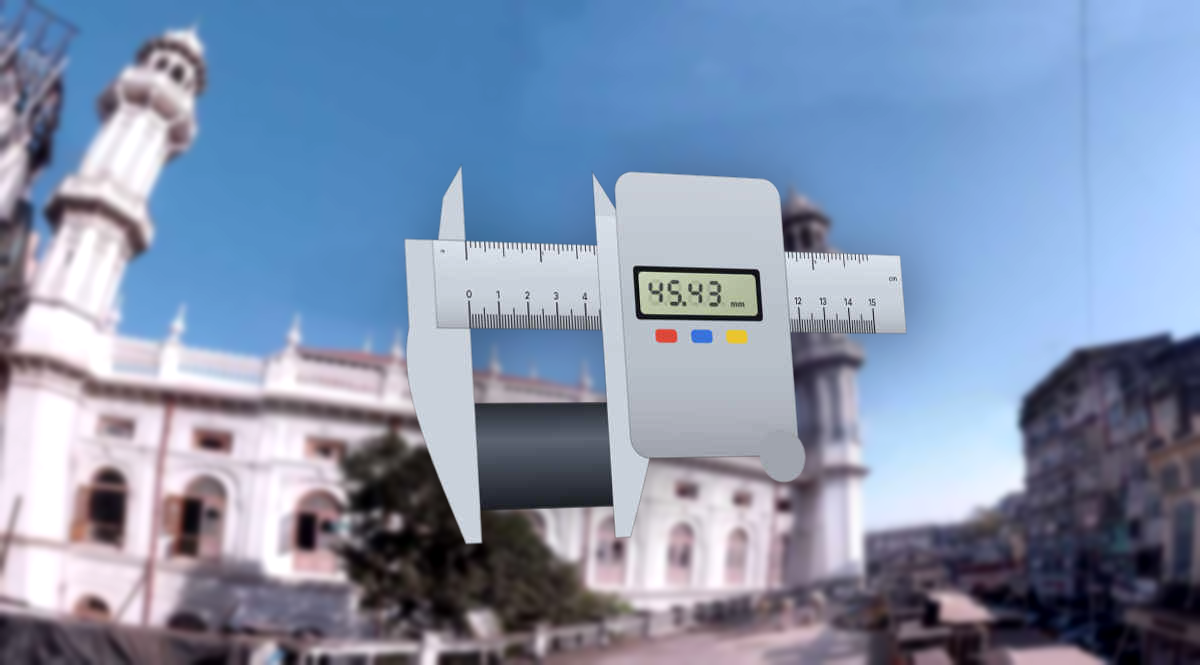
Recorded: value=45.43 unit=mm
